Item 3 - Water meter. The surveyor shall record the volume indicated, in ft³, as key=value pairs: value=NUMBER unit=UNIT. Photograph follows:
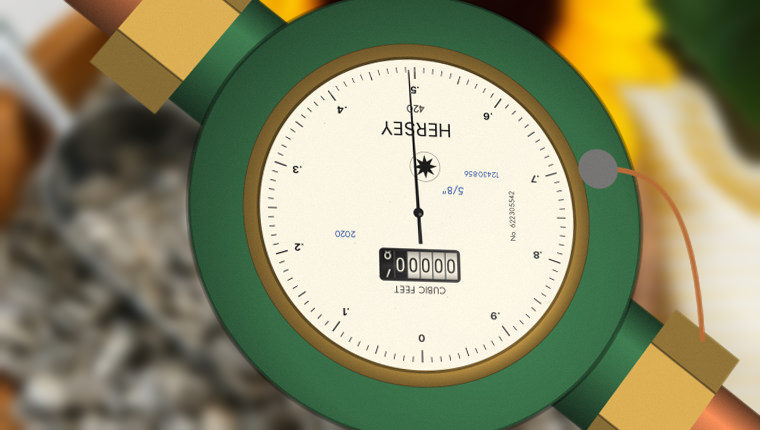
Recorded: value=7.49 unit=ft³
